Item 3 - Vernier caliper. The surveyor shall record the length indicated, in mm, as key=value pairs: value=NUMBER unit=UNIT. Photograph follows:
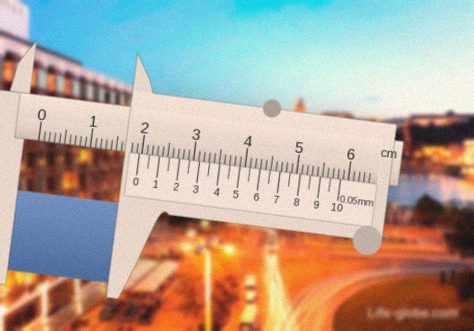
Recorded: value=19.5 unit=mm
